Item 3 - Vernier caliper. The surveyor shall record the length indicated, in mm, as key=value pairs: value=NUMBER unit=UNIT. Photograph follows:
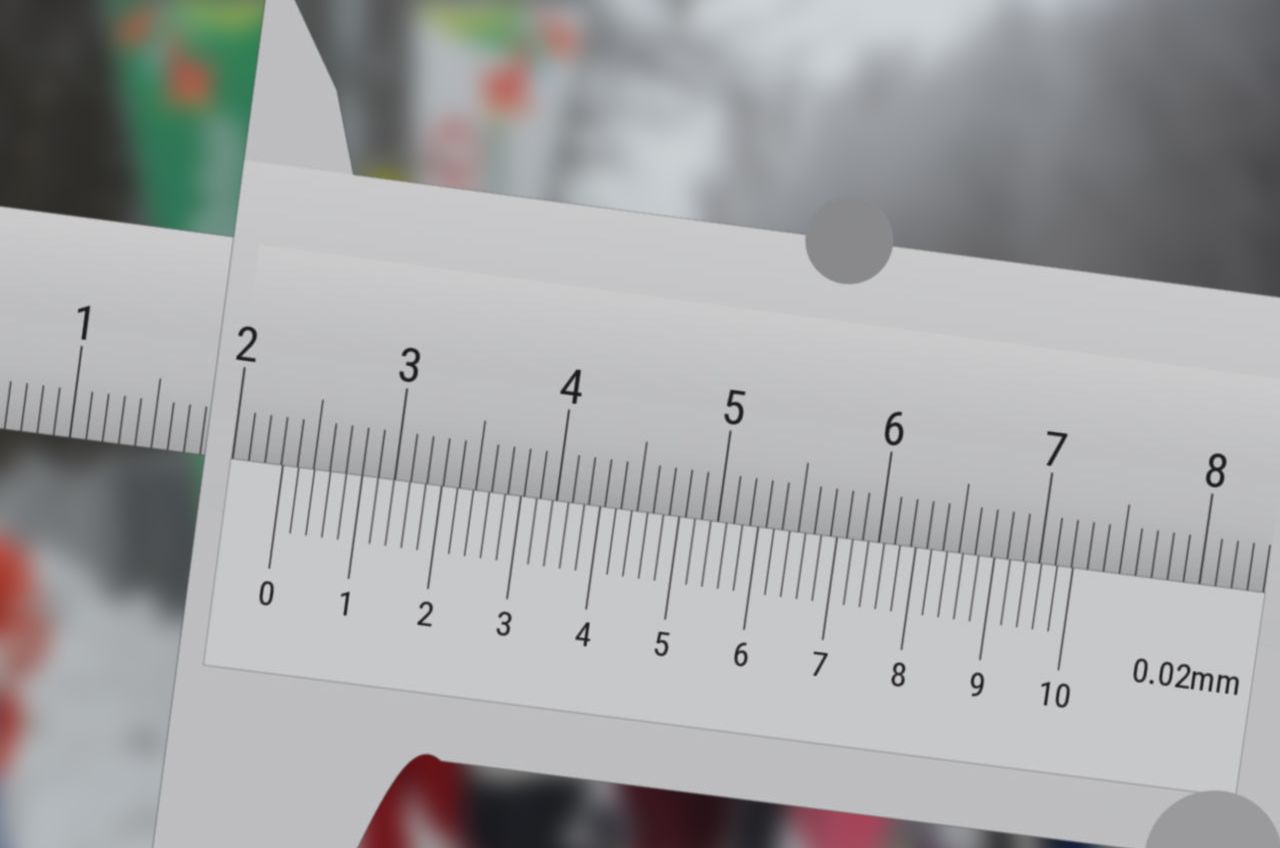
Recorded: value=23.1 unit=mm
